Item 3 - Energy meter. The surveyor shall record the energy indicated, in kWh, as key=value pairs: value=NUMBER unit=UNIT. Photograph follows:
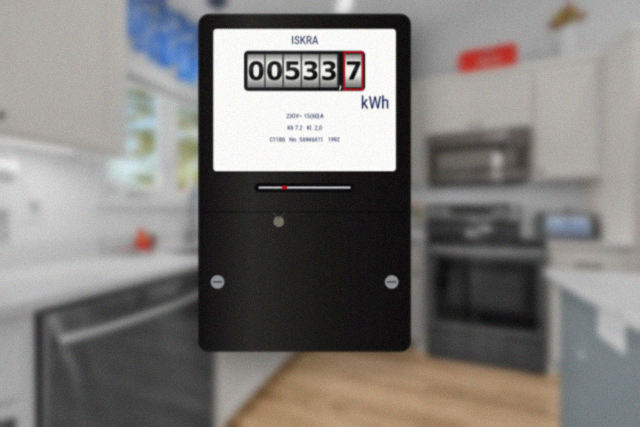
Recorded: value=533.7 unit=kWh
